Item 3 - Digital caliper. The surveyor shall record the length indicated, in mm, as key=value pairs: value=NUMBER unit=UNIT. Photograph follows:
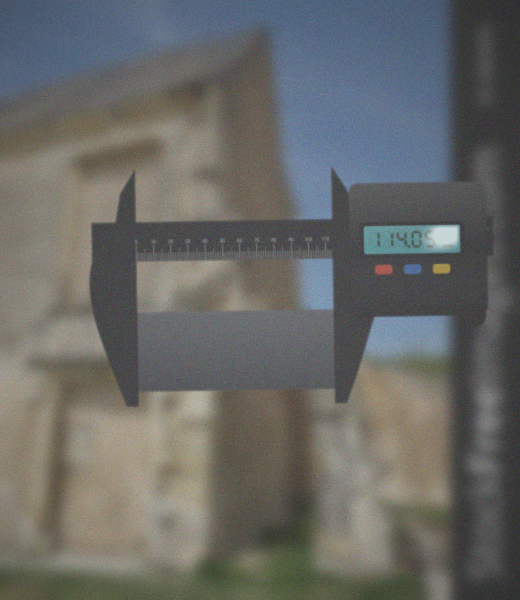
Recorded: value=114.05 unit=mm
